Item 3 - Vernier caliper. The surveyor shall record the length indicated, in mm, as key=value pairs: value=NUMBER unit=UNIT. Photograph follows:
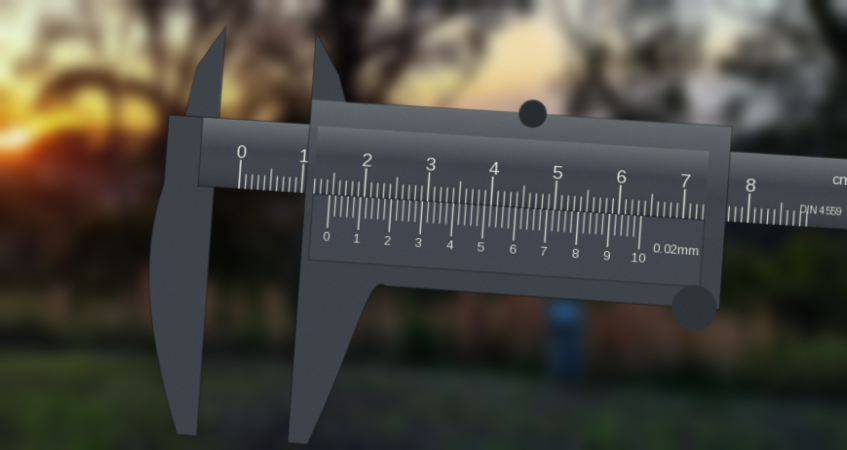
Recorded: value=14.5 unit=mm
